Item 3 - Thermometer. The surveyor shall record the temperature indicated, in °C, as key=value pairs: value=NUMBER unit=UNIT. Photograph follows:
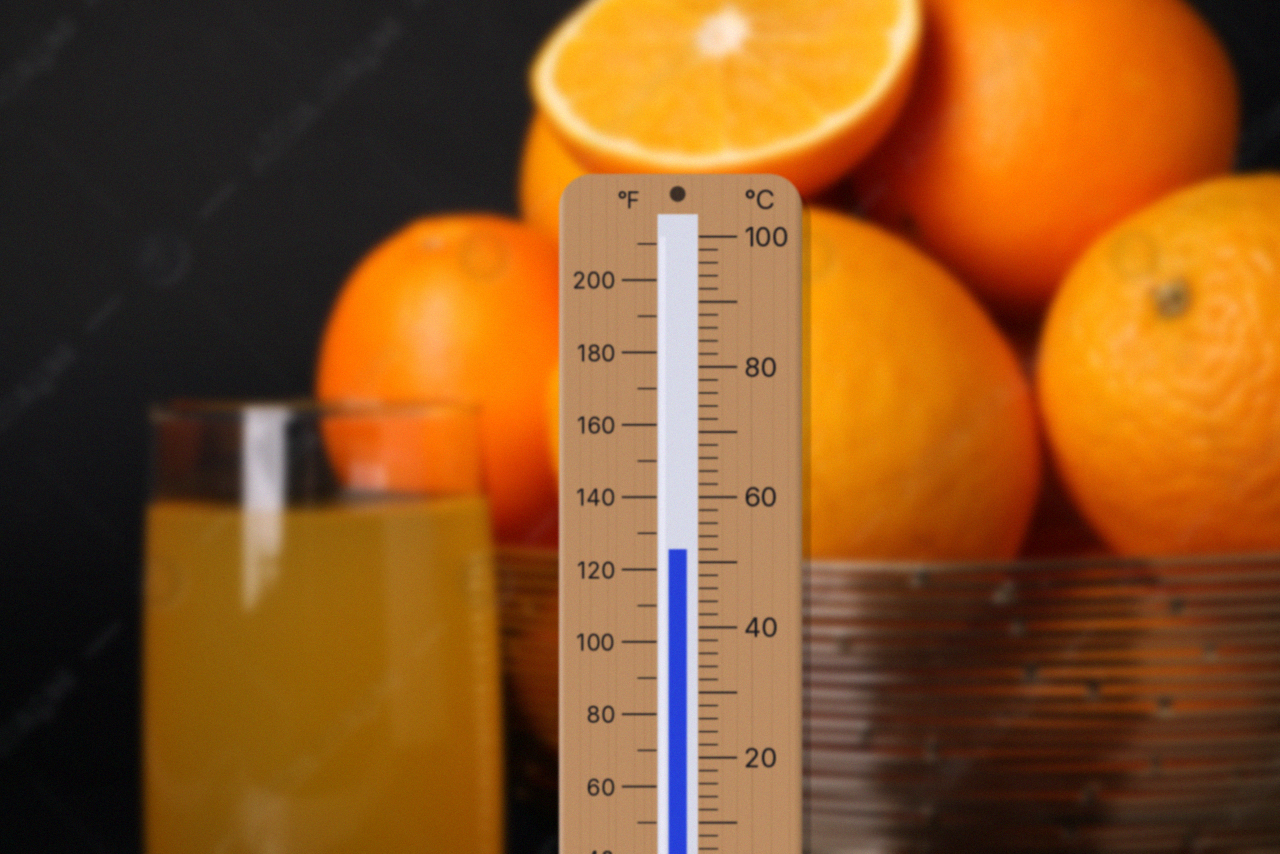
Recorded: value=52 unit=°C
